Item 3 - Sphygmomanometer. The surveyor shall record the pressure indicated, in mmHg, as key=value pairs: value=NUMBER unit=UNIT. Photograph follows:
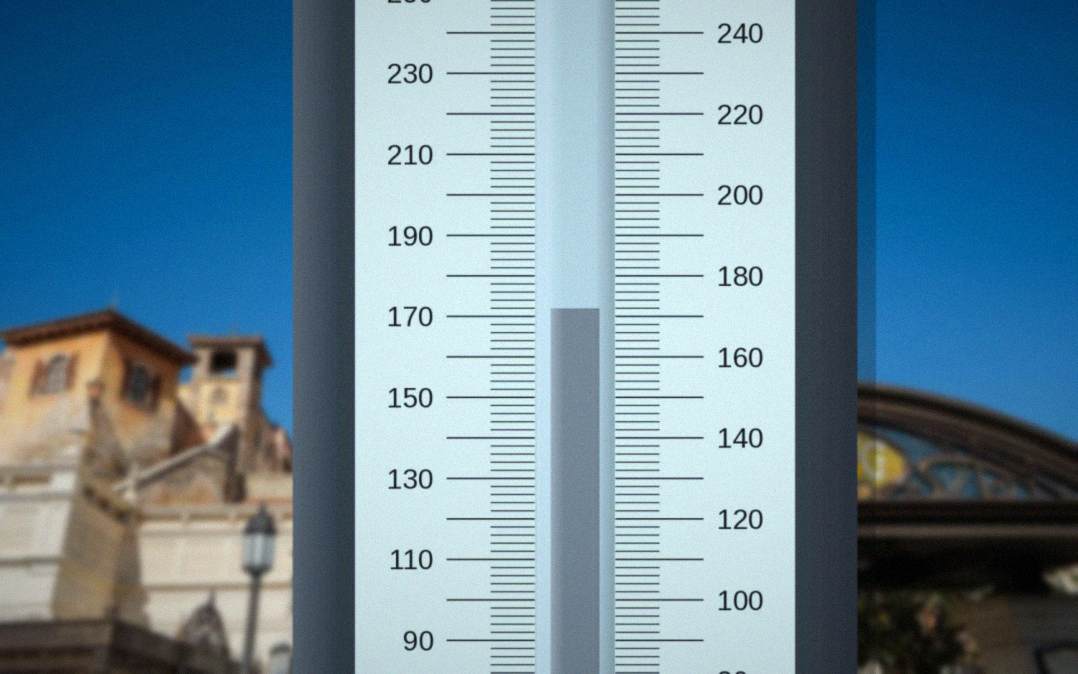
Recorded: value=172 unit=mmHg
